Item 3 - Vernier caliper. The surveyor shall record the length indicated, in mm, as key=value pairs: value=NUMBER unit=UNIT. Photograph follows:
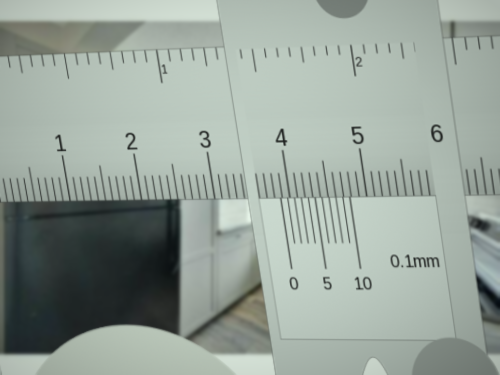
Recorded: value=38.8 unit=mm
